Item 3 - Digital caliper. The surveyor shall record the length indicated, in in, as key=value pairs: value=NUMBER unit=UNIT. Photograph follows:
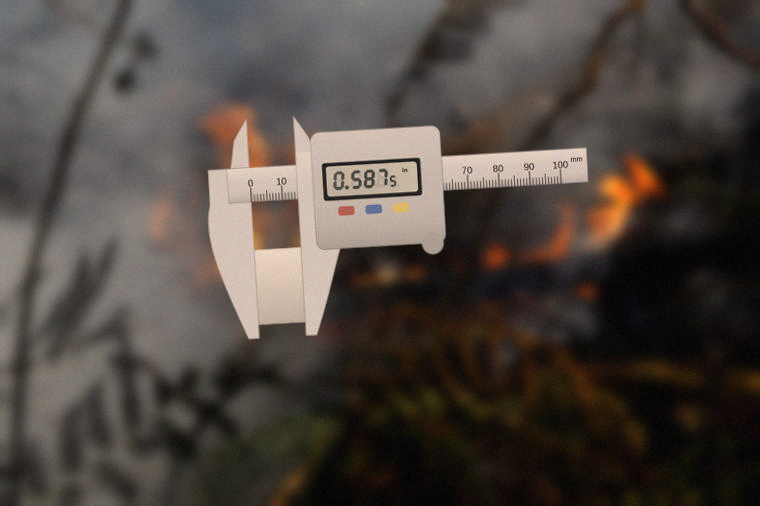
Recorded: value=0.5875 unit=in
